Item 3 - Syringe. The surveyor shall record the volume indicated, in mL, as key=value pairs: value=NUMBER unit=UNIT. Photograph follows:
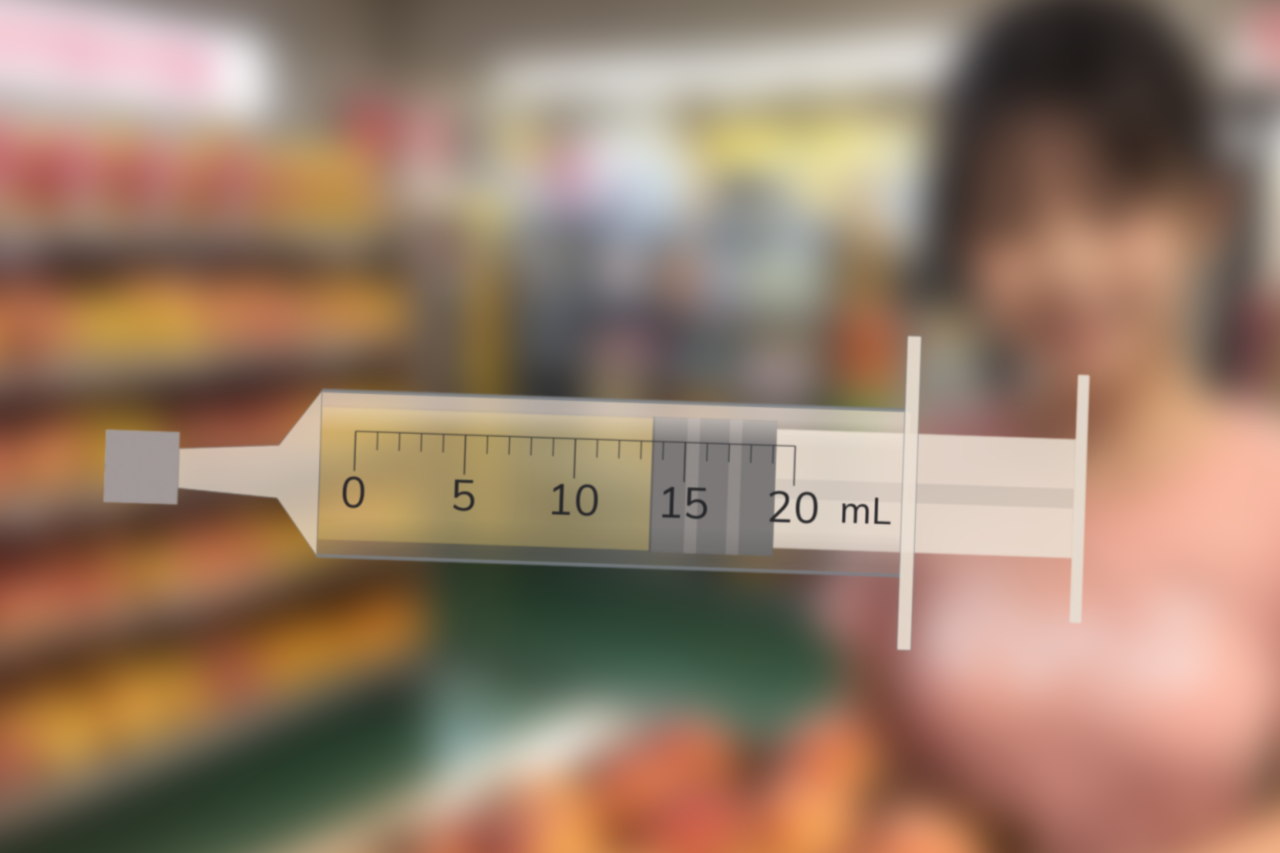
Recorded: value=13.5 unit=mL
